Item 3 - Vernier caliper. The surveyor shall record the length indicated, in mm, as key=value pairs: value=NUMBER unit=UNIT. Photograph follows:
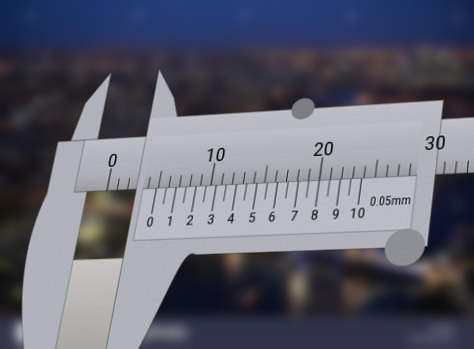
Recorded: value=4.8 unit=mm
